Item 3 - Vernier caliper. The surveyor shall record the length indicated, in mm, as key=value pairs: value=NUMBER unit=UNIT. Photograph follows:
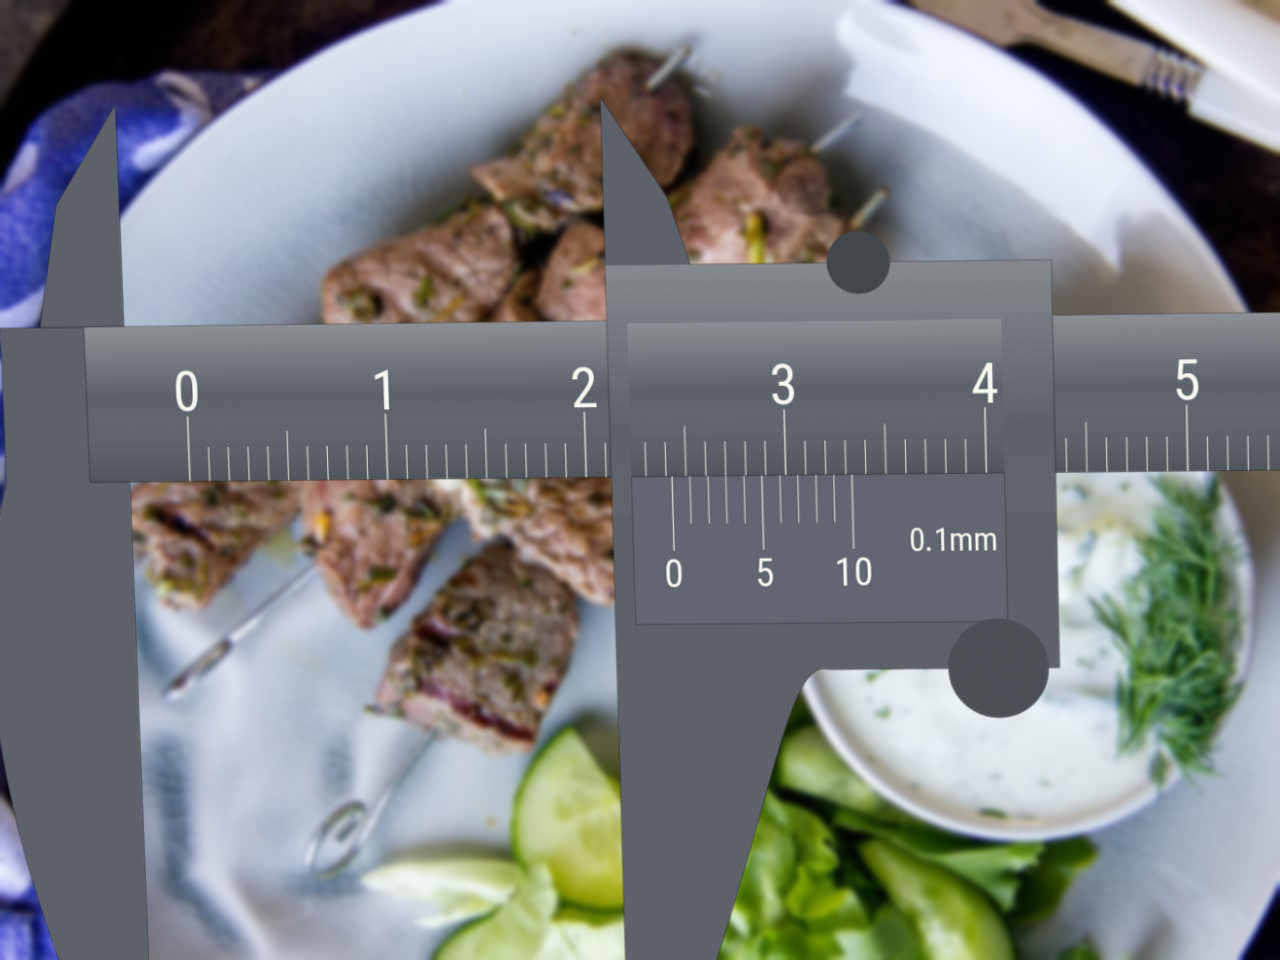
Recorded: value=24.3 unit=mm
